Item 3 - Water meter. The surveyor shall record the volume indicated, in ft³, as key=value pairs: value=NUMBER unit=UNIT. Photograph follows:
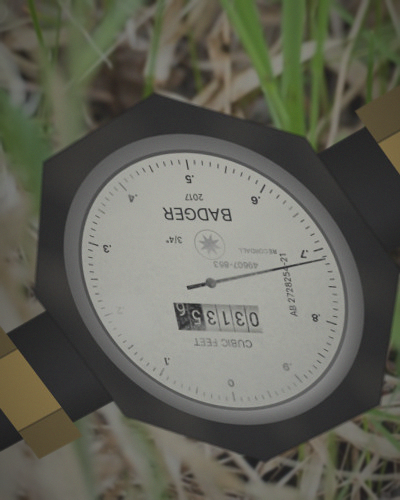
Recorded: value=31355.71 unit=ft³
